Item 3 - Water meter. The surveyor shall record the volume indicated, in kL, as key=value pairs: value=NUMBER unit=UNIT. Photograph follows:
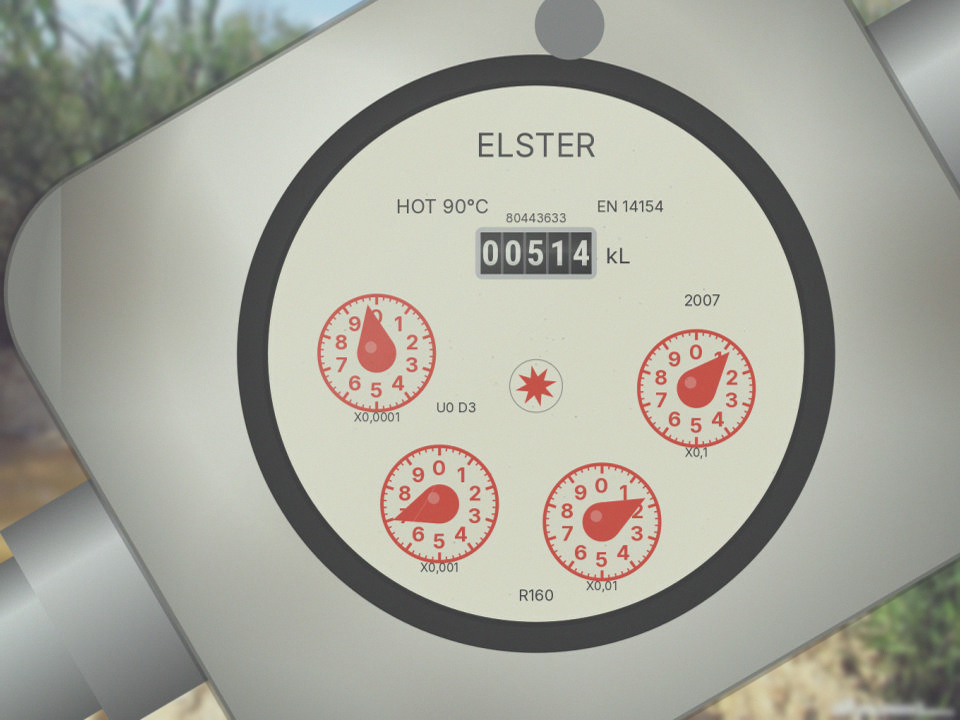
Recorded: value=514.1169 unit=kL
